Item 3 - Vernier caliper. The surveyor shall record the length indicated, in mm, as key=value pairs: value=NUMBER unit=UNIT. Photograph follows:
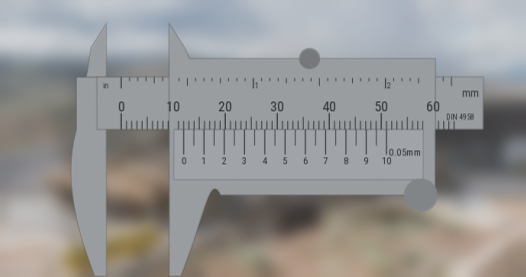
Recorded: value=12.0 unit=mm
